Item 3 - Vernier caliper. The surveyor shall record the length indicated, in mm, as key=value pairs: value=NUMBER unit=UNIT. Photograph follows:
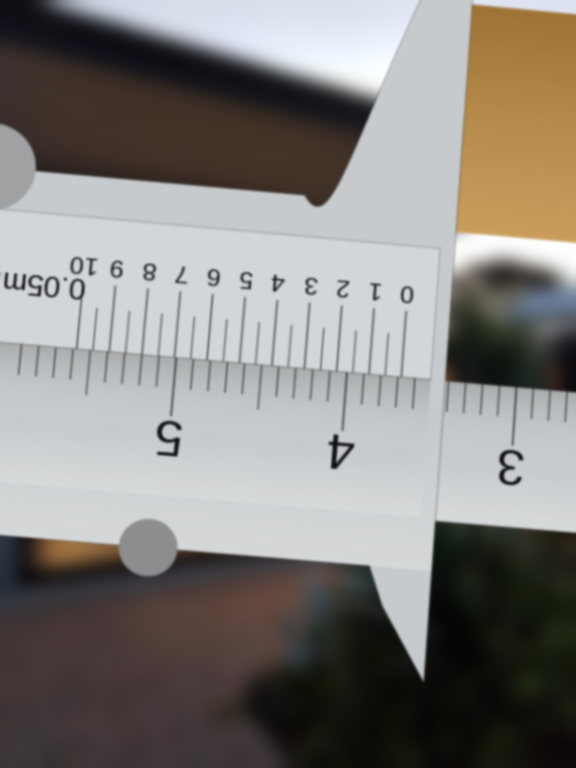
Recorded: value=36.8 unit=mm
